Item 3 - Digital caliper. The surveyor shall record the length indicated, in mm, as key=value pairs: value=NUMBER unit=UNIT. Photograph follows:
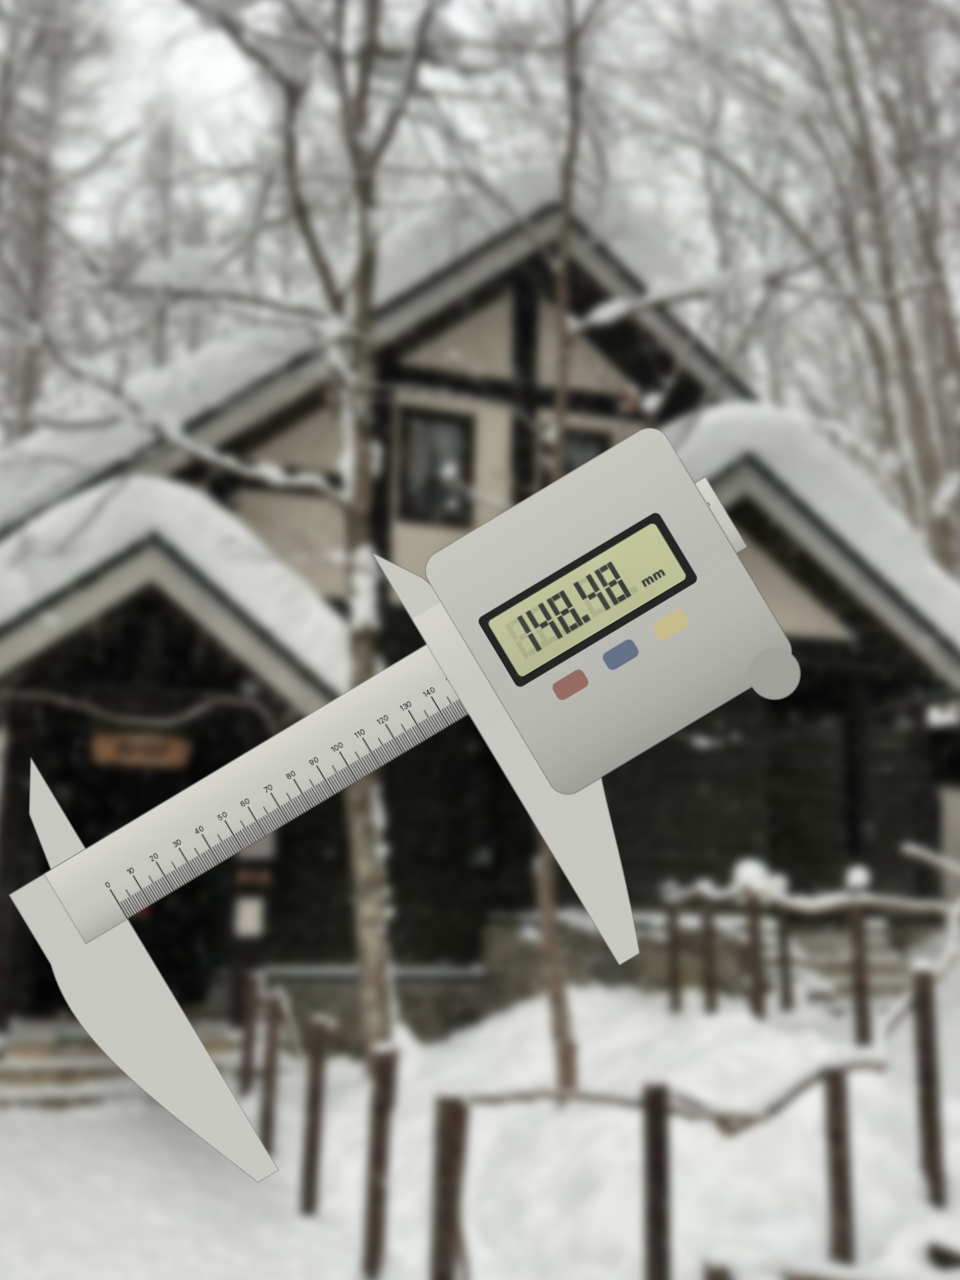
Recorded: value=148.48 unit=mm
